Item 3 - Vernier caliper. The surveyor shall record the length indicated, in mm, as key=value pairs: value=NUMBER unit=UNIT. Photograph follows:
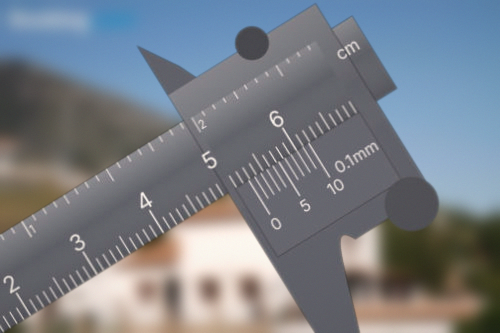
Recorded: value=52.8 unit=mm
